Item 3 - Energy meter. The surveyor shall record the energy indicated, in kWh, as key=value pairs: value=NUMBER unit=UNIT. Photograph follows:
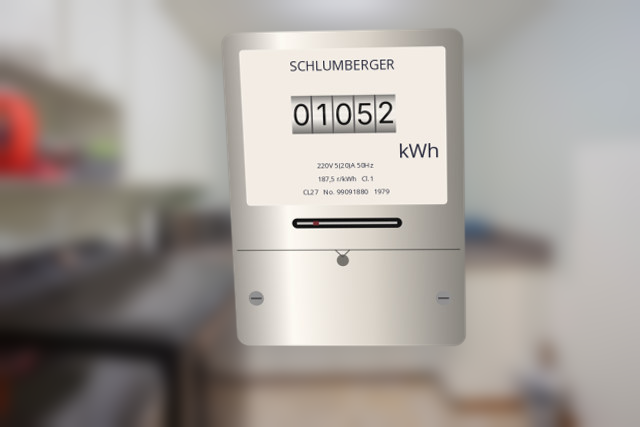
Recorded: value=1052 unit=kWh
